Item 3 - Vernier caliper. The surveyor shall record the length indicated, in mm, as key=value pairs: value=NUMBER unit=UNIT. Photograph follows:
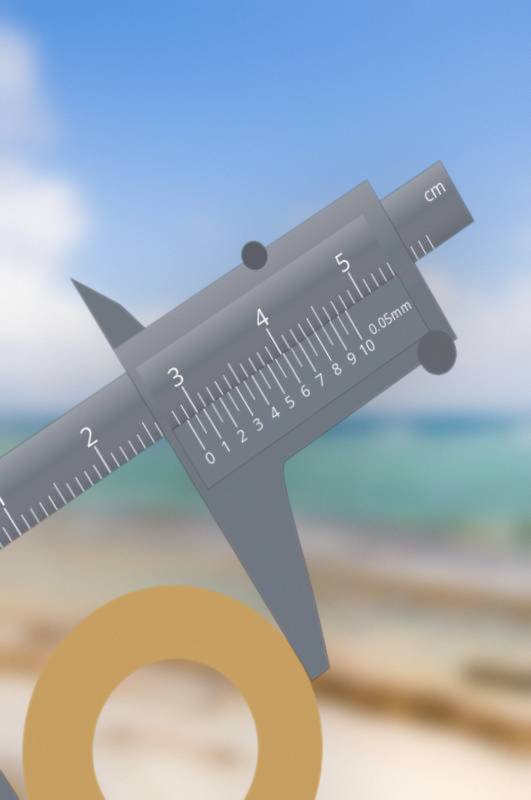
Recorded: value=28.8 unit=mm
